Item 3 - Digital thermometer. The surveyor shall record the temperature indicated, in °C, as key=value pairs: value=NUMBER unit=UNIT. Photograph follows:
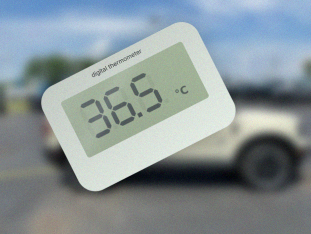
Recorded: value=36.5 unit=°C
